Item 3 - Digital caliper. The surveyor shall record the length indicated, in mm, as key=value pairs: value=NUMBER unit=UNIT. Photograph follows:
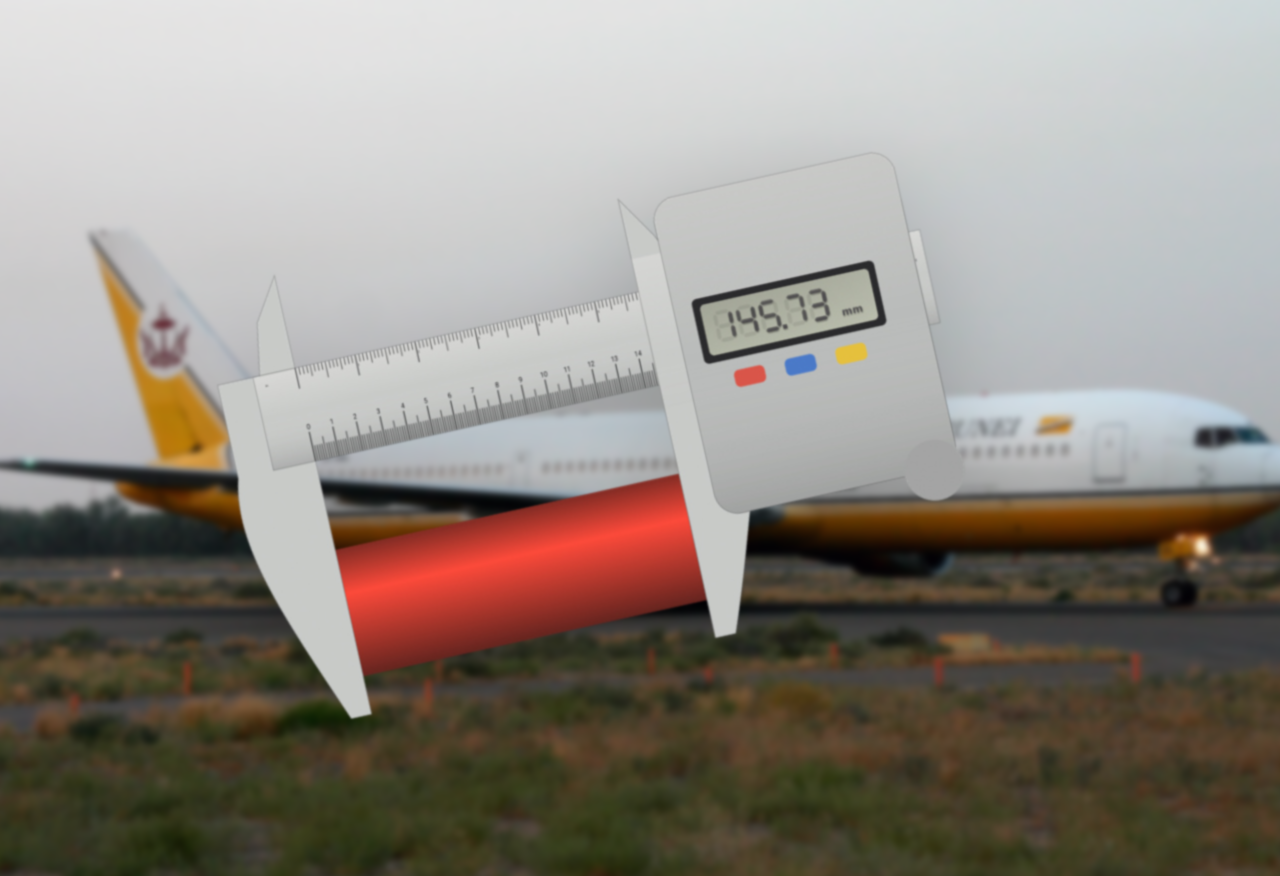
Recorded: value=145.73 unit=mm
